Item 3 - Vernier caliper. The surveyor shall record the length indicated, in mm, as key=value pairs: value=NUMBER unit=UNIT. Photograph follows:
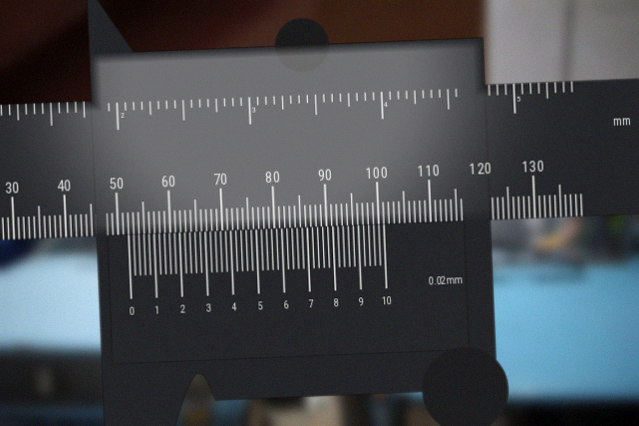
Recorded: value=52.0 unit=mm
